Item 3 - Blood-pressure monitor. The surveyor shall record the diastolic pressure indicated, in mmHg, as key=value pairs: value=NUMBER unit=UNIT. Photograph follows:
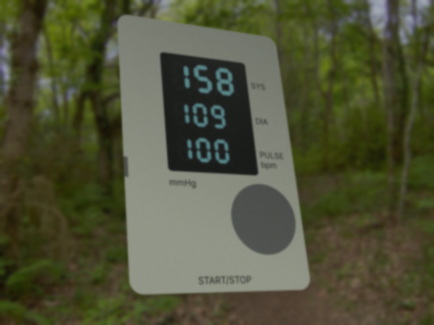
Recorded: value=109 unit=mmHg
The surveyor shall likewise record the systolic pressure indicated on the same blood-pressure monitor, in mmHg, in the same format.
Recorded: value=158 unit=mmHg
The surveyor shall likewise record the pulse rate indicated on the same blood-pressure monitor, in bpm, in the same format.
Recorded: value=100 unit=bpm
